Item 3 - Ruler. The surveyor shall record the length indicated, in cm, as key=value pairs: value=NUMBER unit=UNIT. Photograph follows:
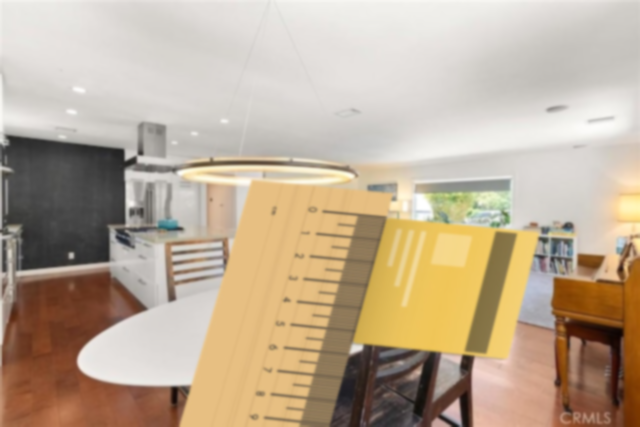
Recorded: value=5.5 unit=cm
